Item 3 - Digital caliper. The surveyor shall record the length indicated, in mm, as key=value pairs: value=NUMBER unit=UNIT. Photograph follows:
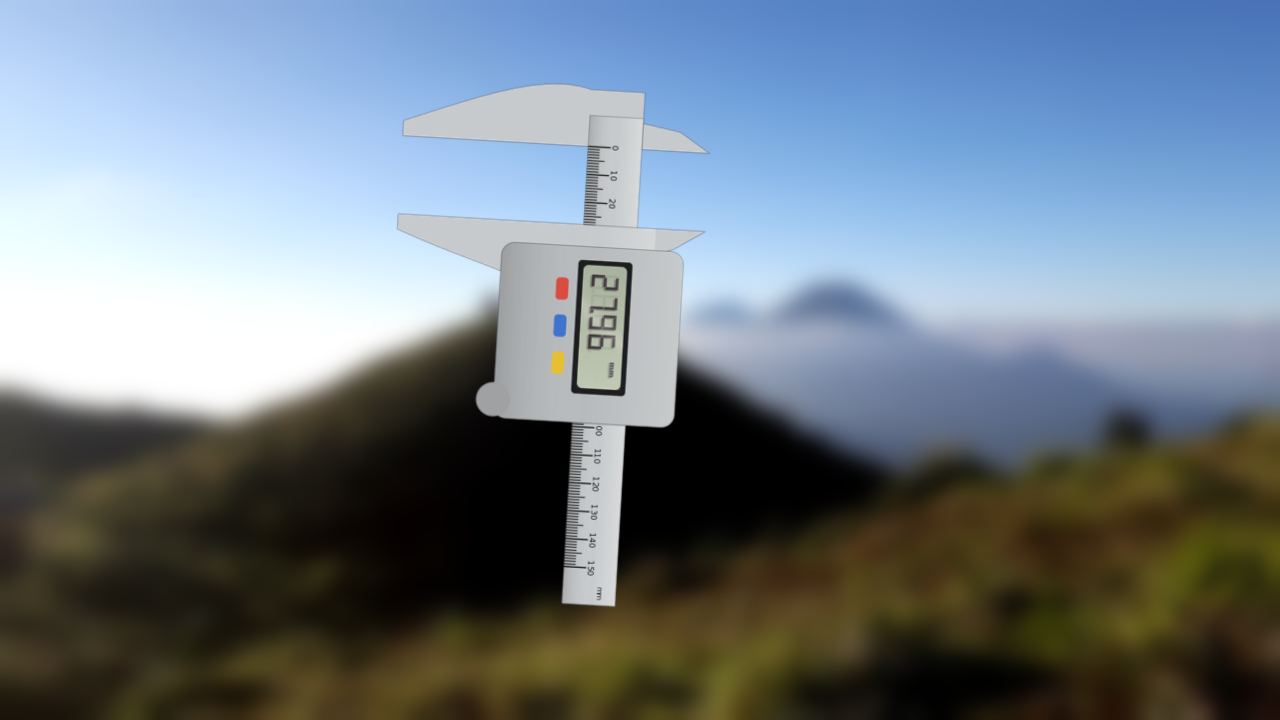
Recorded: value=27.96 unit=mm
